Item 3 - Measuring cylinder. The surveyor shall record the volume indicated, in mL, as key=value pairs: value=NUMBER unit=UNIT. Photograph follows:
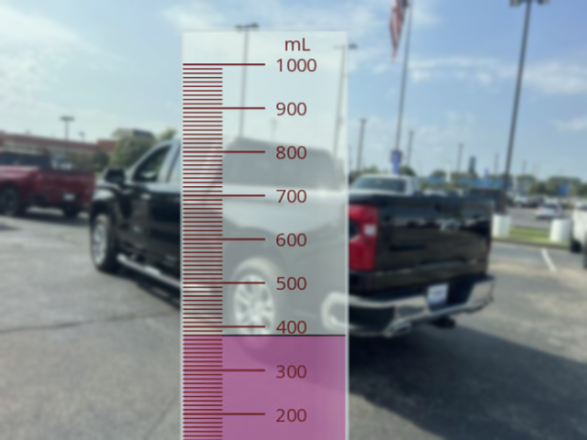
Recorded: value=380 unit=mL
